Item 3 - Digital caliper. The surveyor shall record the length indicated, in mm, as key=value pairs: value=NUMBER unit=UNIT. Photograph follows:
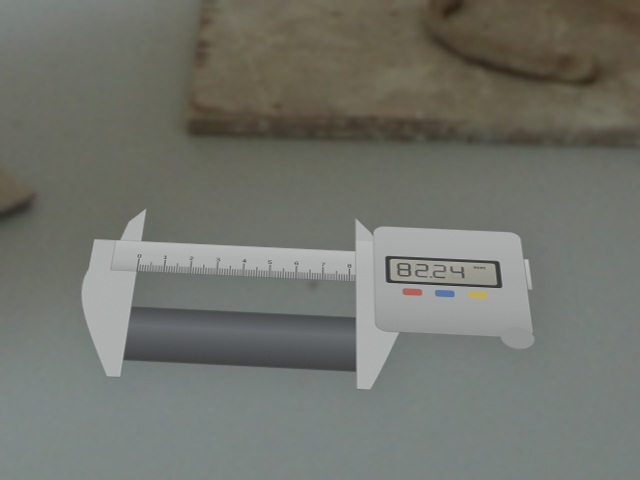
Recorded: value=82.24 unit=mm
